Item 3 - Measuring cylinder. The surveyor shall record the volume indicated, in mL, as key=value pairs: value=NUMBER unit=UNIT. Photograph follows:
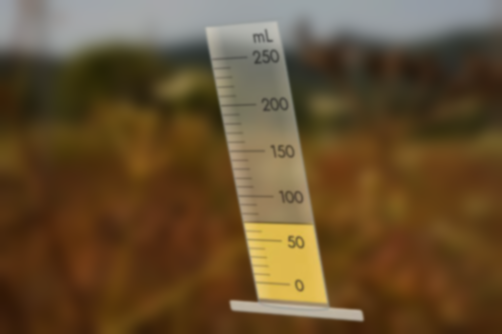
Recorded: value=70 unit=mL
